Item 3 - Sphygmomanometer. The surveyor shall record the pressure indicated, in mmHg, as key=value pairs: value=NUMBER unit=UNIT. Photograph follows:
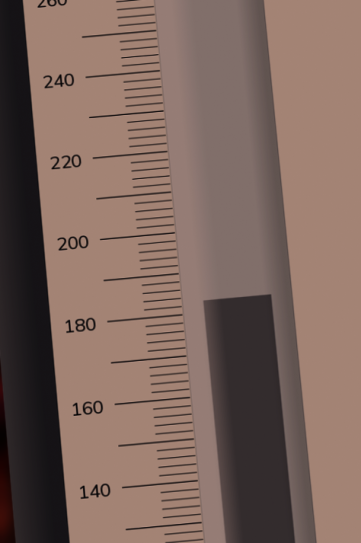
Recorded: value=183 unit=mmHg
